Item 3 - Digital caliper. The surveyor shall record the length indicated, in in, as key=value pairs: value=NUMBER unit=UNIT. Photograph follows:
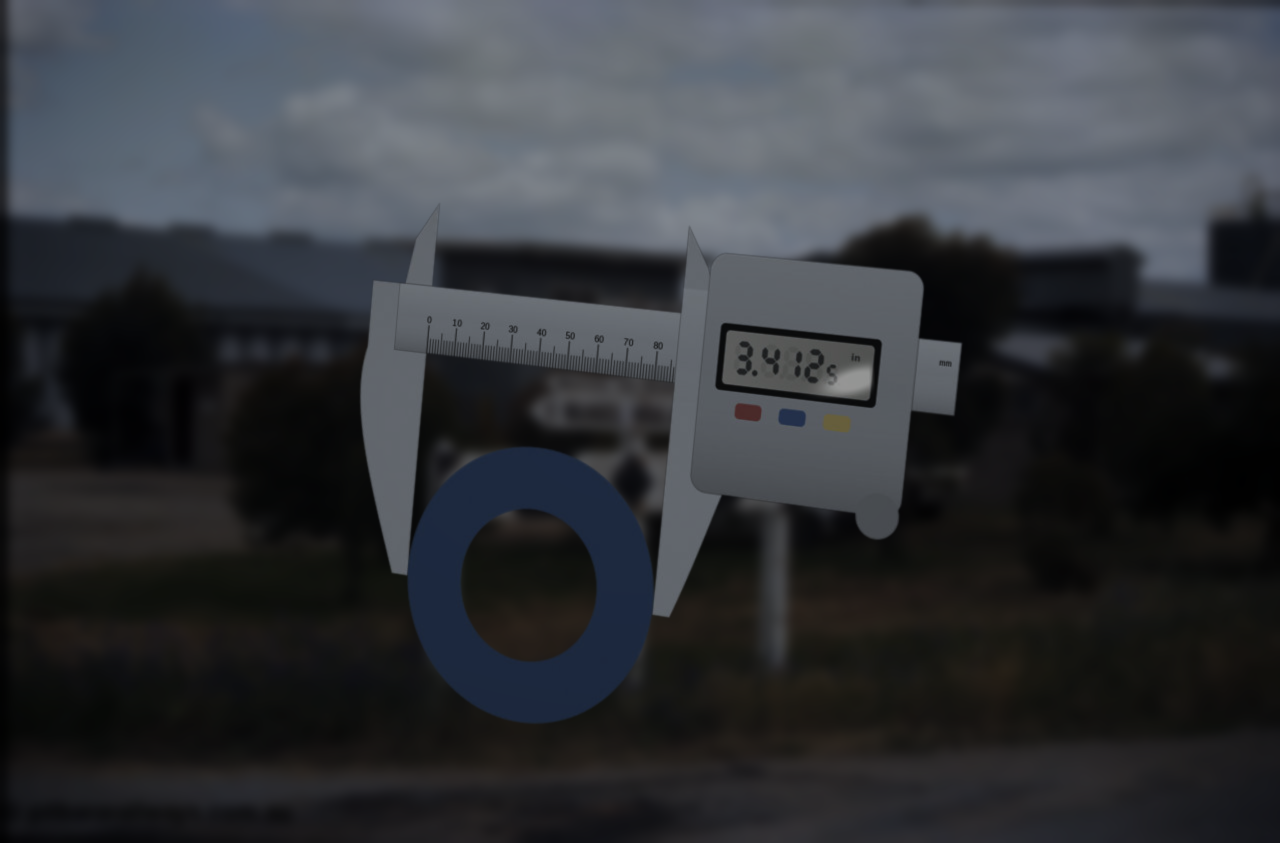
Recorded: value=3.4125 unit=in
